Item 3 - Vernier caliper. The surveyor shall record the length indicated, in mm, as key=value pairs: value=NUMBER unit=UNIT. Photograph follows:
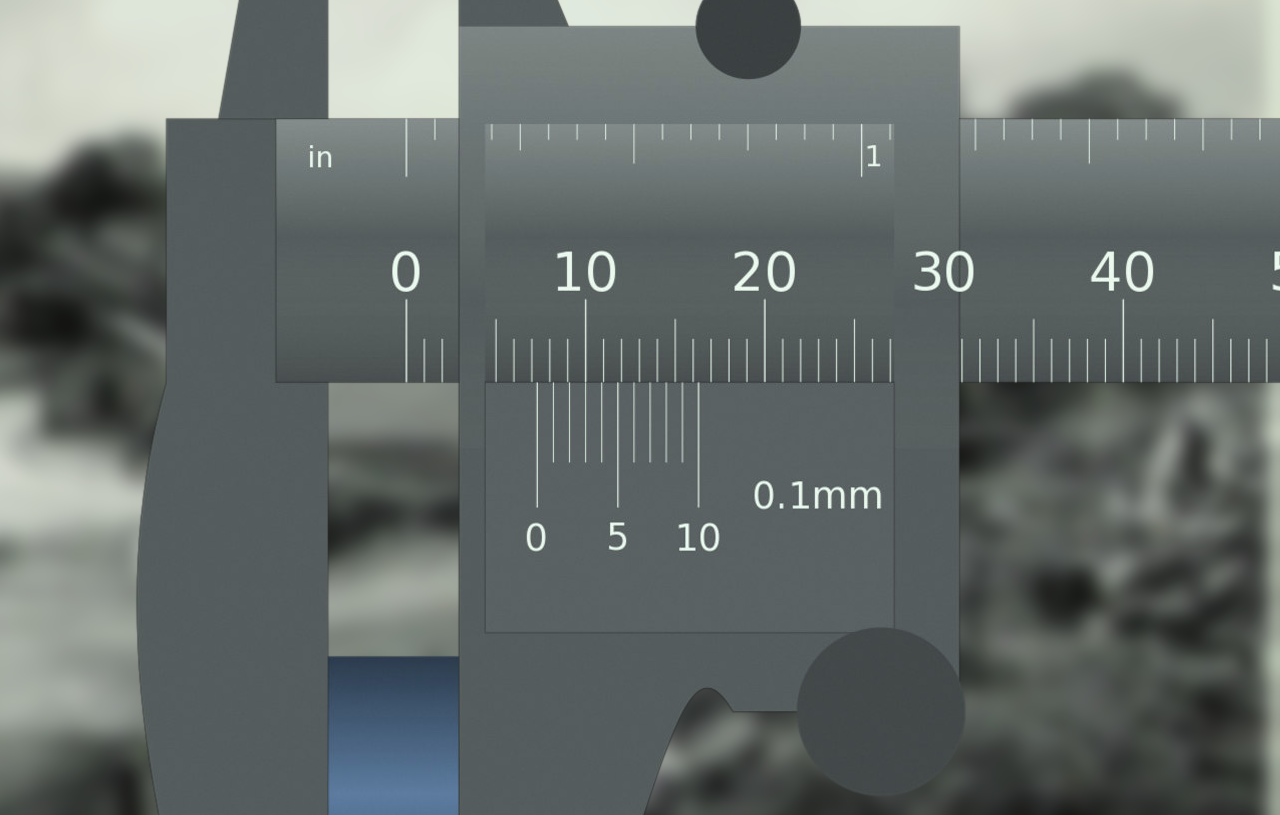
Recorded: value=7.3 unit=mm
